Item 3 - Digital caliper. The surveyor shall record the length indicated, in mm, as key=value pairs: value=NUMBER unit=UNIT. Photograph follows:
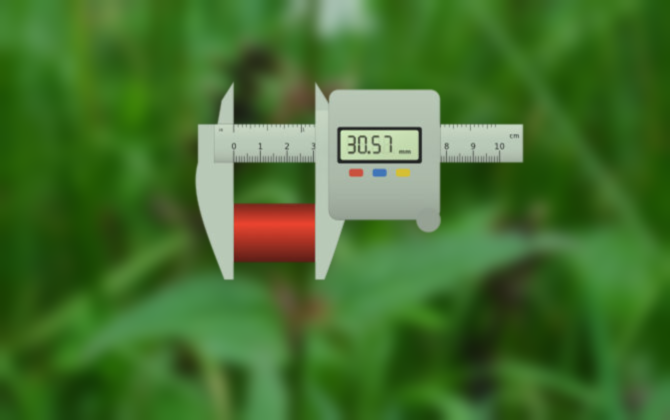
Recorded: value=30.57 unit=mm
